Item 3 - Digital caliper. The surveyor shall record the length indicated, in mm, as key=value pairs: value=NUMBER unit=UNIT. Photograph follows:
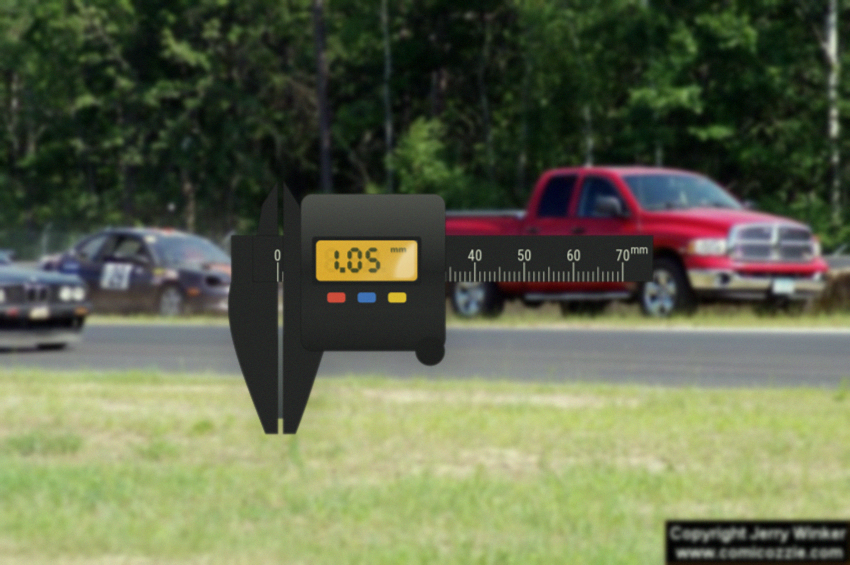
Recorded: value=1.05 unit=mm
